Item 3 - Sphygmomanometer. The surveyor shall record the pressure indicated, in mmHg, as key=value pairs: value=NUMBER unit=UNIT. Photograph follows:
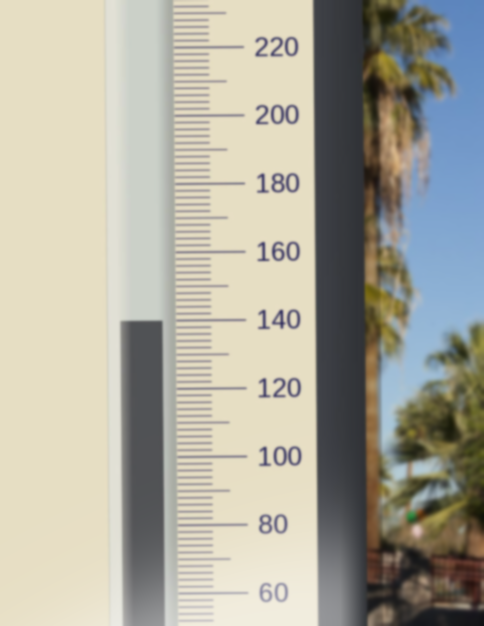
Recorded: value=140 unit=mmHg
